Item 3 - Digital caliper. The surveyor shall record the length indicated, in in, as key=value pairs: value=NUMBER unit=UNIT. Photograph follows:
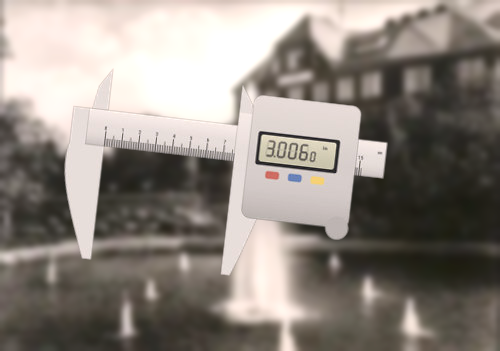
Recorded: value=3.0060 unit=in
